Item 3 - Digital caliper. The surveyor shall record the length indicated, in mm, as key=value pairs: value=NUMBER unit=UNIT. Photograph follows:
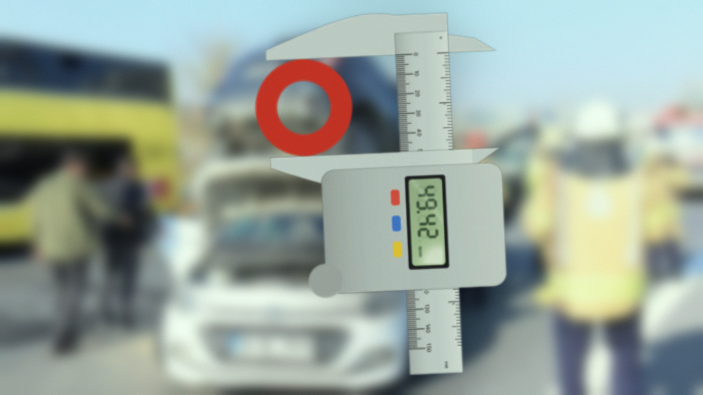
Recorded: value=49.42 unit=mm
